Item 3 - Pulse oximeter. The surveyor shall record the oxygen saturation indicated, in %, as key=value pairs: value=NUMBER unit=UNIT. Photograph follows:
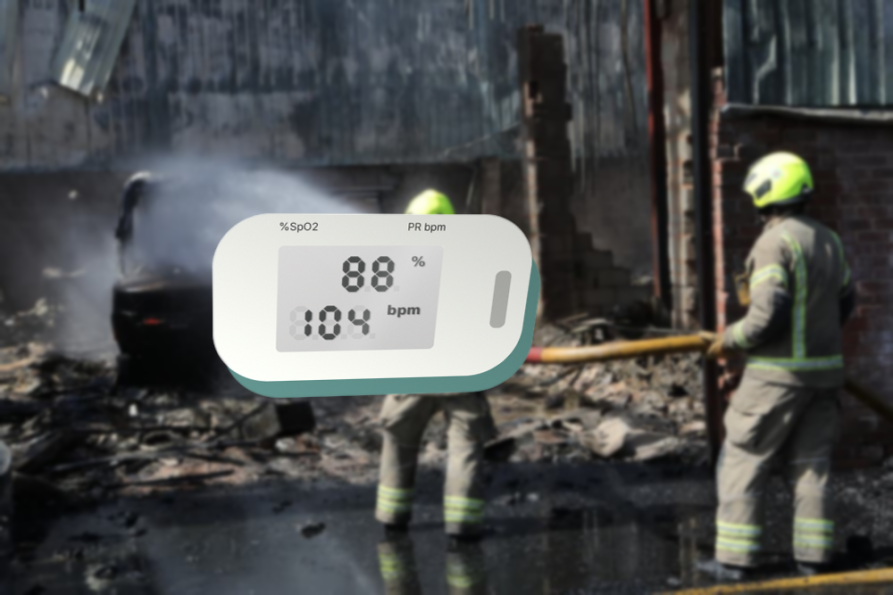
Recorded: value=88 unit=%
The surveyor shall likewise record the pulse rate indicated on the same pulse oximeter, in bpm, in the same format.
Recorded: value=104 unit=bpm
